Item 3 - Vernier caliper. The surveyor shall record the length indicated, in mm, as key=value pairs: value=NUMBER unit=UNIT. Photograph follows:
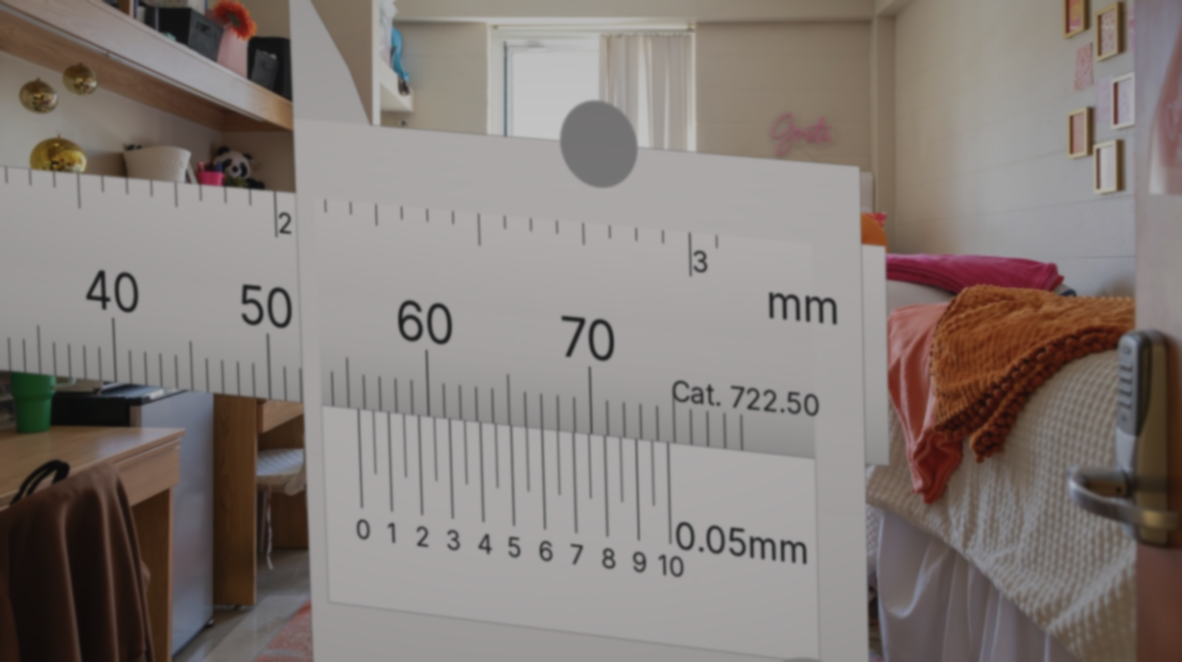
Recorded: value=55.6 unit=mm
